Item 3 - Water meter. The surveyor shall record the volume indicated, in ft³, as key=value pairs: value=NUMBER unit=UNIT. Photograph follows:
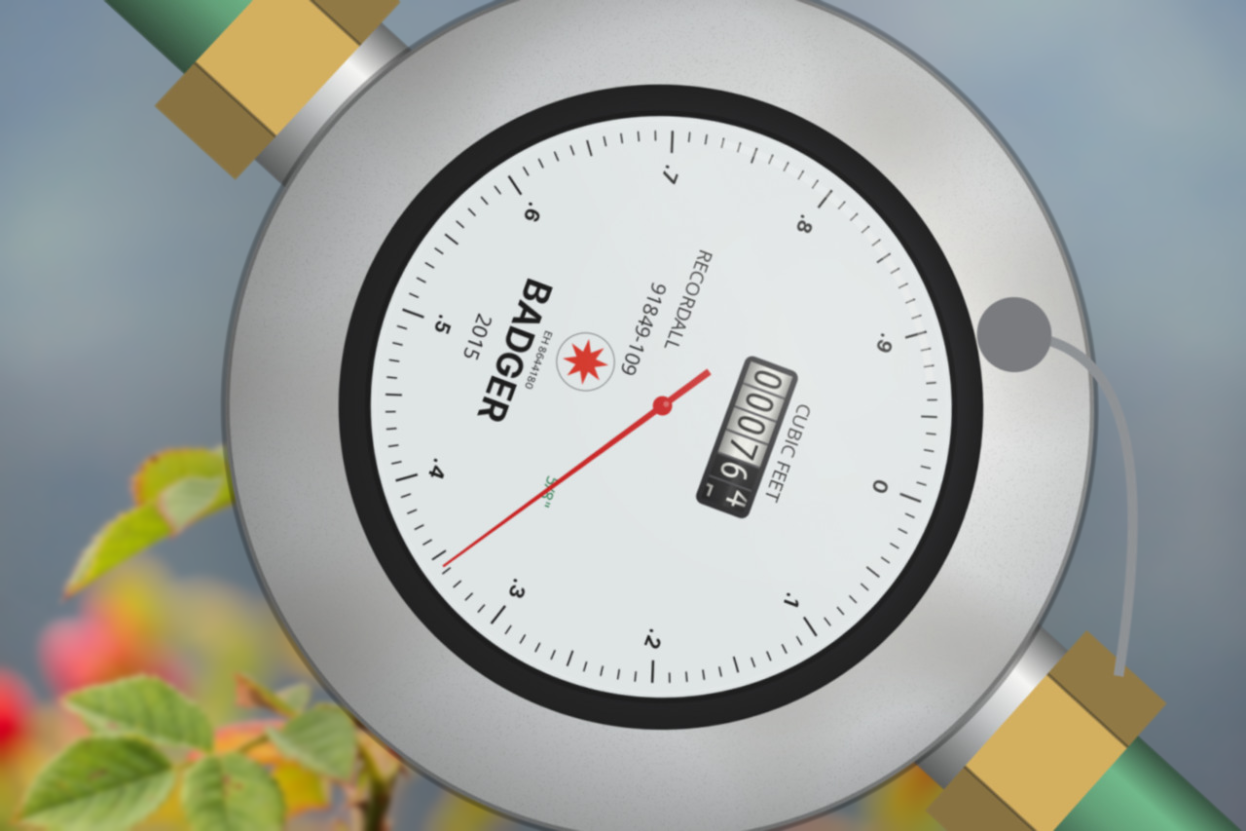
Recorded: value=764.34 unit=ft³
